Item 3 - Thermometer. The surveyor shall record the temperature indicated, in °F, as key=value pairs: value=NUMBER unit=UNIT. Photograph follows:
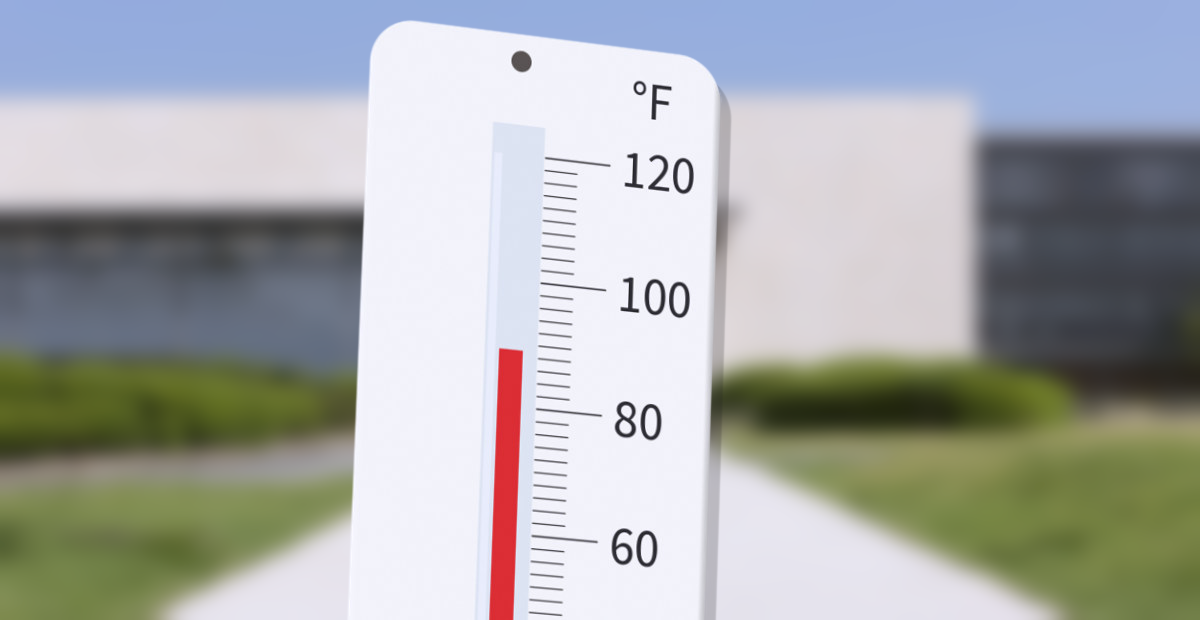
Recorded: value=89 unit=°F
